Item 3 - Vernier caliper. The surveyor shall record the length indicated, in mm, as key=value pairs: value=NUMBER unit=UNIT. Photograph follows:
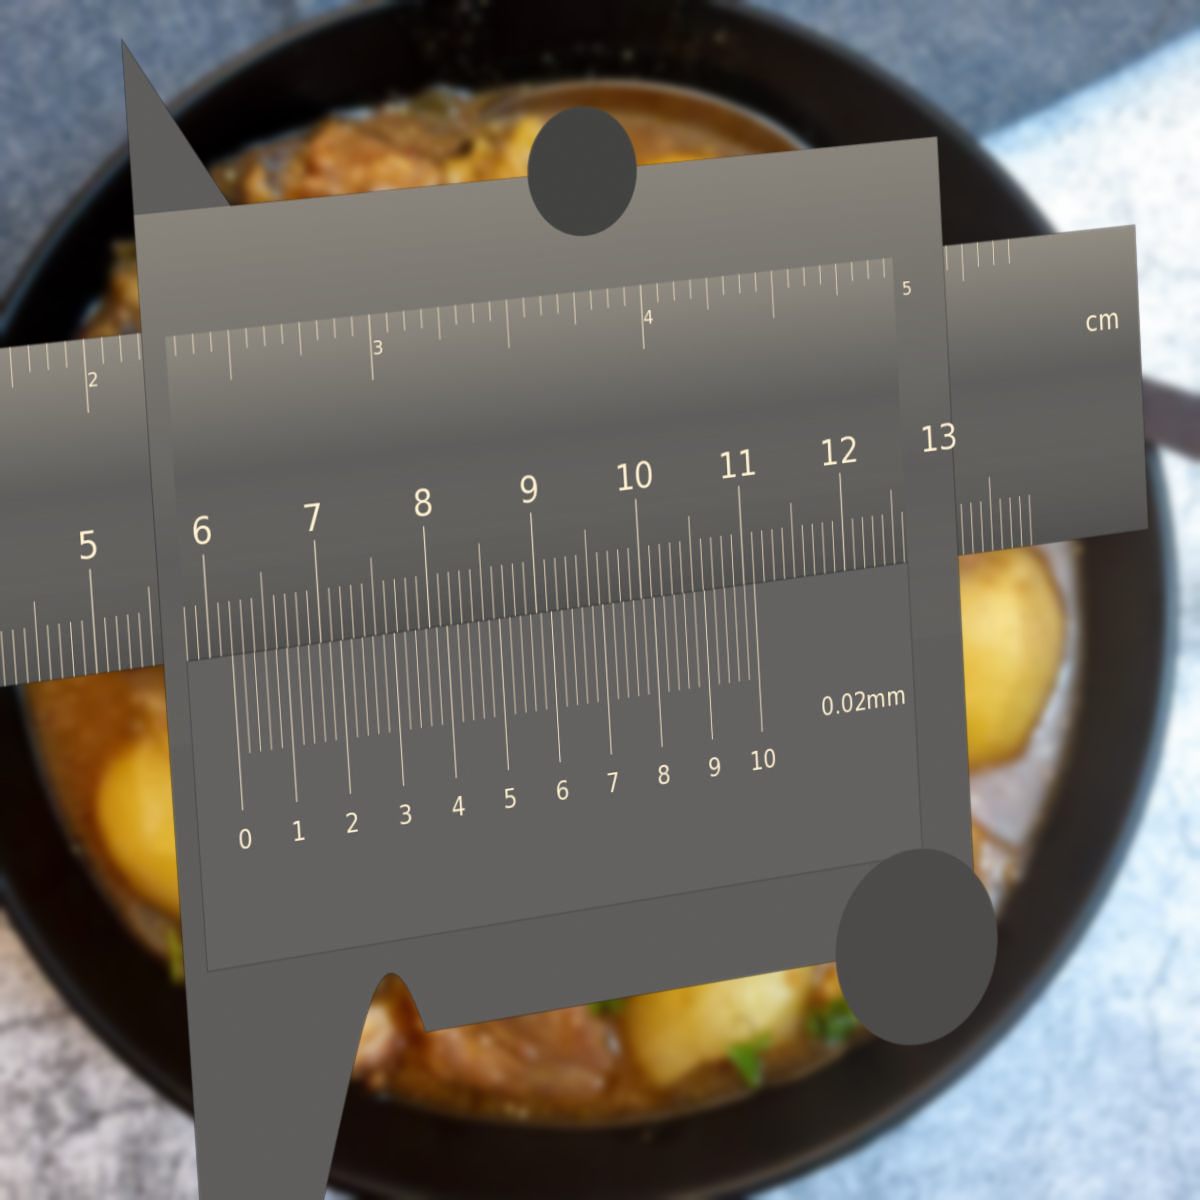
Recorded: value=62.0 unit=mm
